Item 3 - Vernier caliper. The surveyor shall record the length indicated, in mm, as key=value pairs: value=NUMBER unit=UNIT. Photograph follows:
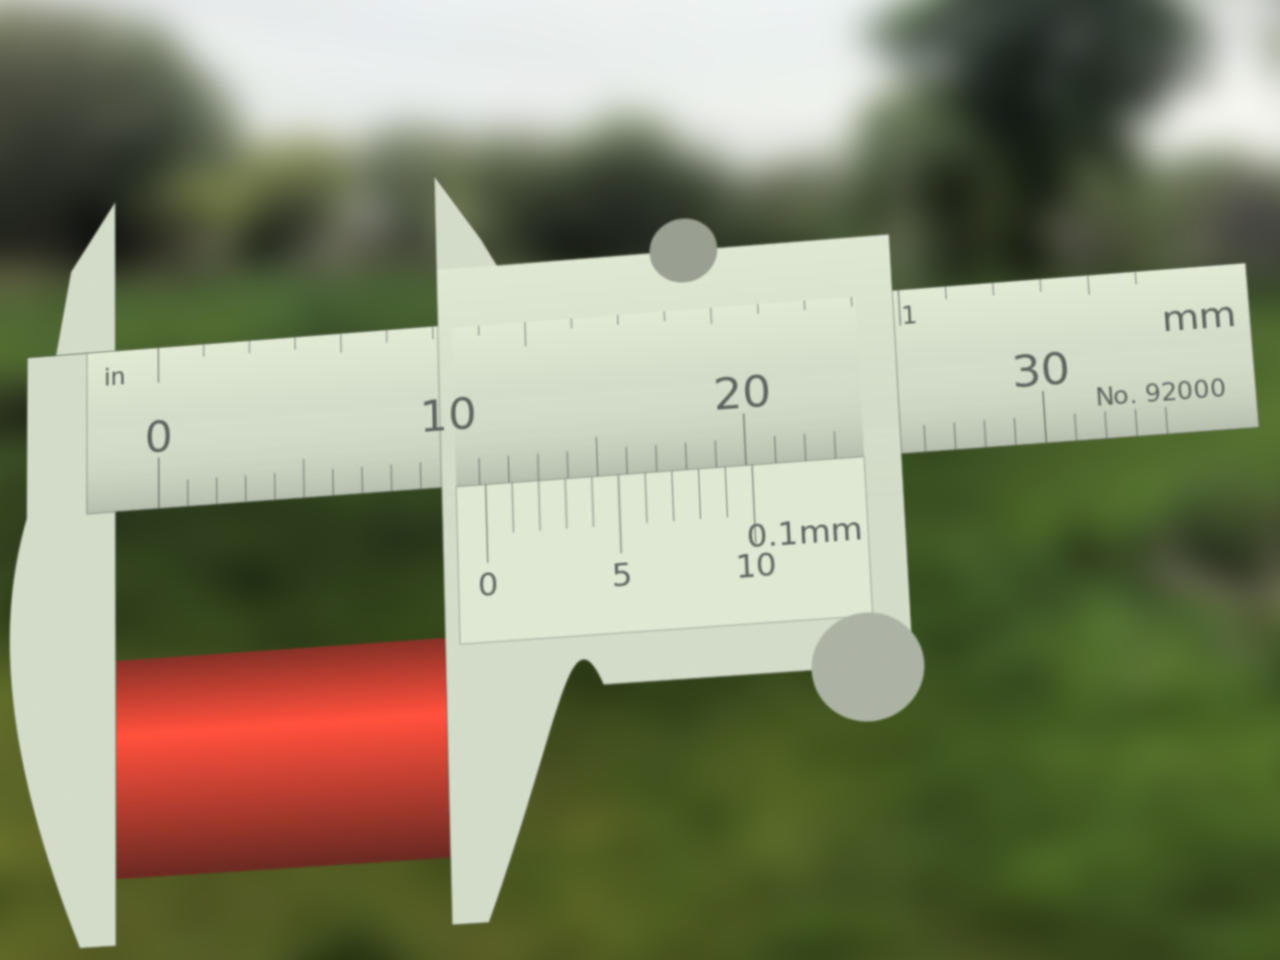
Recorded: value=11.2 unit=mm
